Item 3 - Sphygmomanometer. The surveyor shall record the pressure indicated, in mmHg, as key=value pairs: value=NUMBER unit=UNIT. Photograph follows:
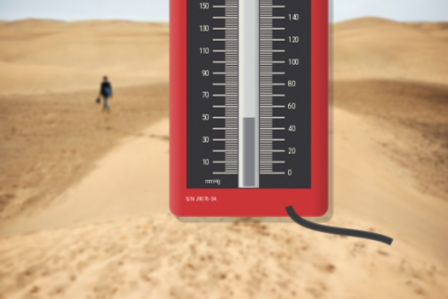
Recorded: value=50 unit=mmHg
